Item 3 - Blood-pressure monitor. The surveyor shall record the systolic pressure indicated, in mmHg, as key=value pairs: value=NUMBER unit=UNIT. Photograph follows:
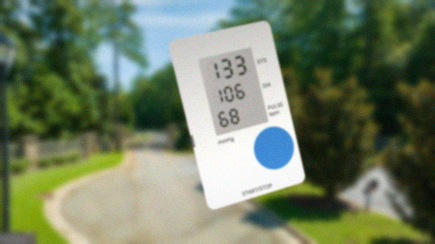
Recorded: value=133 unit=mmHg
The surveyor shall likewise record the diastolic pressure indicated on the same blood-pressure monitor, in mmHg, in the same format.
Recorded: value=106 unit=mmHg
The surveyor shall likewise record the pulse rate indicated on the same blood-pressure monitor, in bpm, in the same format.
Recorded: value=68 unit=bpm
